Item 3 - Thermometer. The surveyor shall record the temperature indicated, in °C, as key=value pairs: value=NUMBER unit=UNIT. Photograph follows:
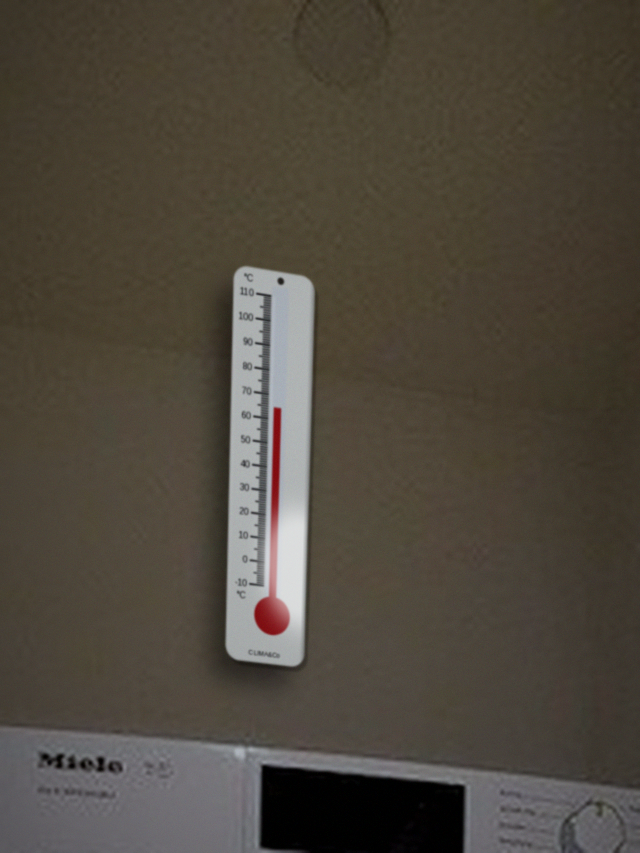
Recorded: value=65 unit=°C
